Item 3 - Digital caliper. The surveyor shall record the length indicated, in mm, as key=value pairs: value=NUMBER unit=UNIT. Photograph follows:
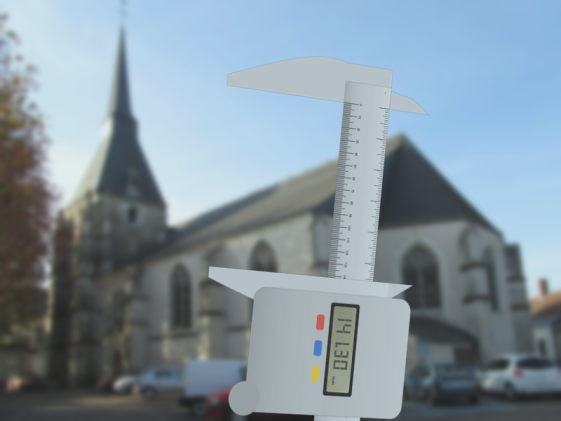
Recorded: value=141.30 unit=mm
